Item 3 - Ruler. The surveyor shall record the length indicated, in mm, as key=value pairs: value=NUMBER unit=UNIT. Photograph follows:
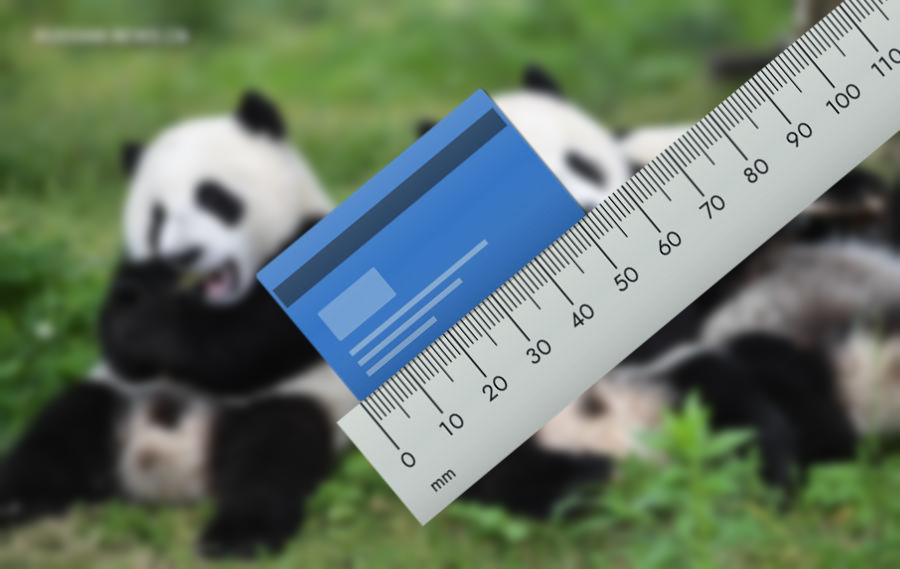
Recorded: value=52 unit=mm
